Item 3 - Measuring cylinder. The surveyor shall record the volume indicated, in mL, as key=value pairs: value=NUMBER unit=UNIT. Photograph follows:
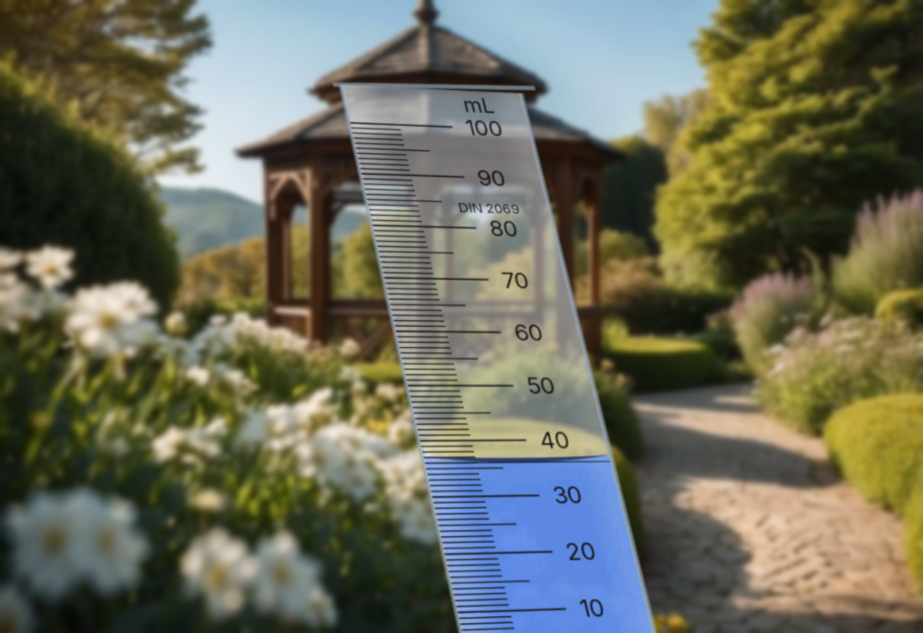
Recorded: value=36 unit=mL
